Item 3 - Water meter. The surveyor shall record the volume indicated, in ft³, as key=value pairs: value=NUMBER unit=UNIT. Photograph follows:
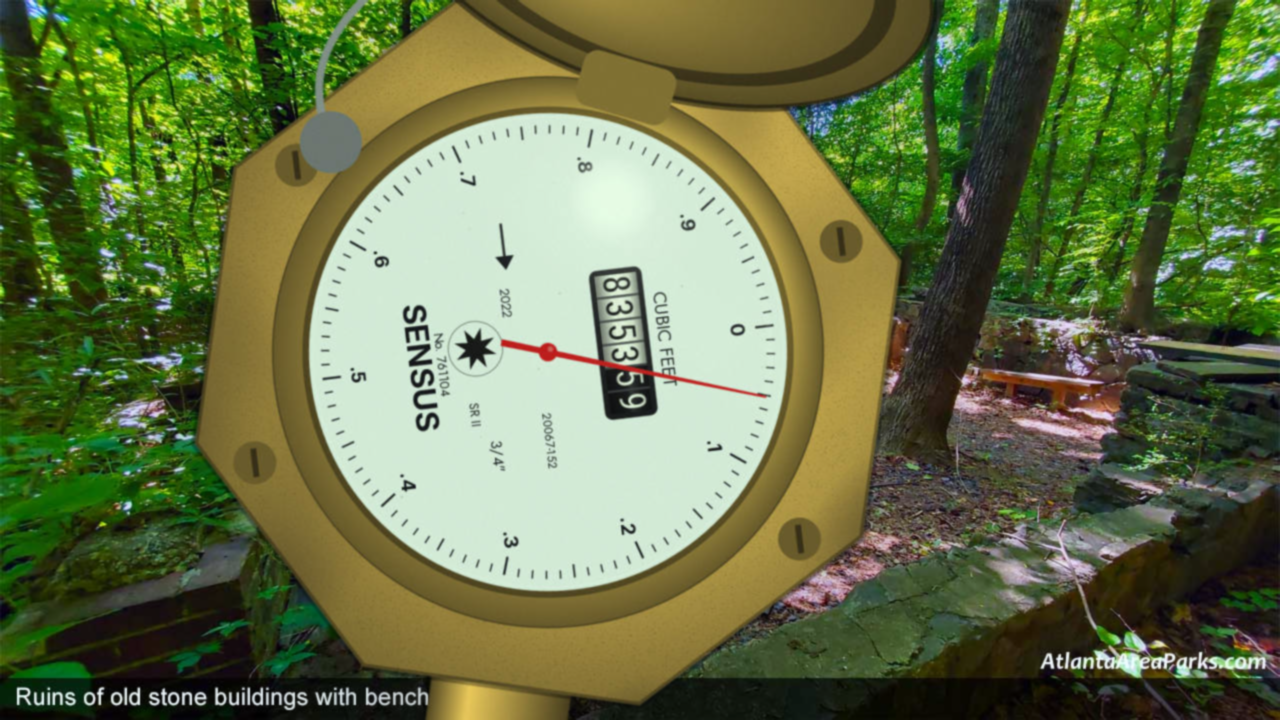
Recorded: value=835359.05 unit=ft³
